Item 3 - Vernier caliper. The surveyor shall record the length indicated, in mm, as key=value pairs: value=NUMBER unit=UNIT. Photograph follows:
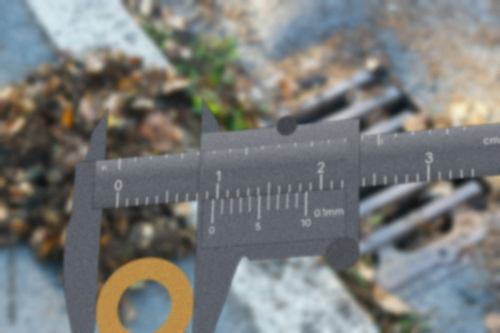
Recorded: value=9.6 unit=mm
